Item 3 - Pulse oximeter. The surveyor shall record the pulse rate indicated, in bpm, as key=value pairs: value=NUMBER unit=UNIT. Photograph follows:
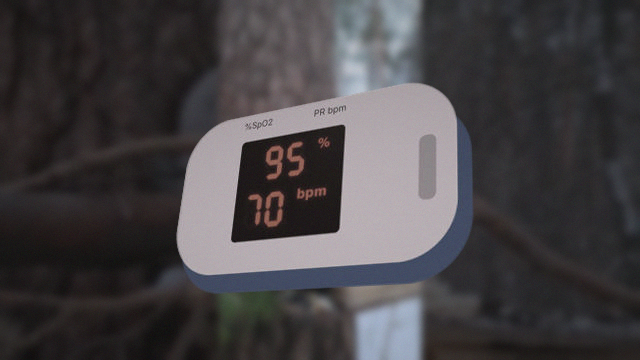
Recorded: value=70 unit=bpm
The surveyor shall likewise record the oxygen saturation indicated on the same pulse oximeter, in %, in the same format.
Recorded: value=95 unit=%
